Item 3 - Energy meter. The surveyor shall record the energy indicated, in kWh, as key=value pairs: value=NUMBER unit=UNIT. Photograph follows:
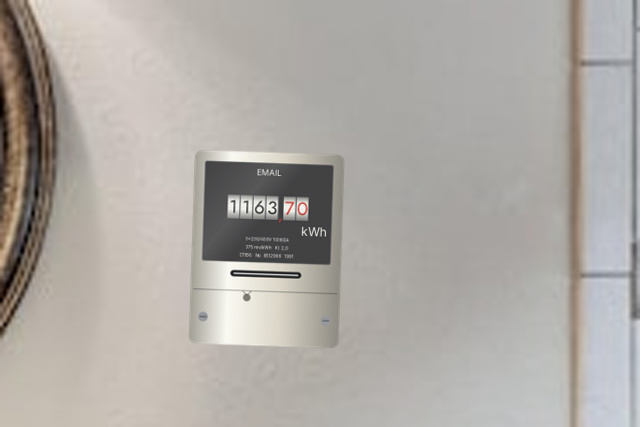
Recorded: value=1163.70 unit=kWh
